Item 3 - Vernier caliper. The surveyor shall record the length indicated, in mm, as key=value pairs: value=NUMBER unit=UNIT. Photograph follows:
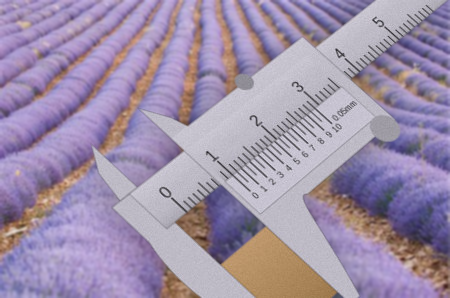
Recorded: value=10.0 unit=mm
